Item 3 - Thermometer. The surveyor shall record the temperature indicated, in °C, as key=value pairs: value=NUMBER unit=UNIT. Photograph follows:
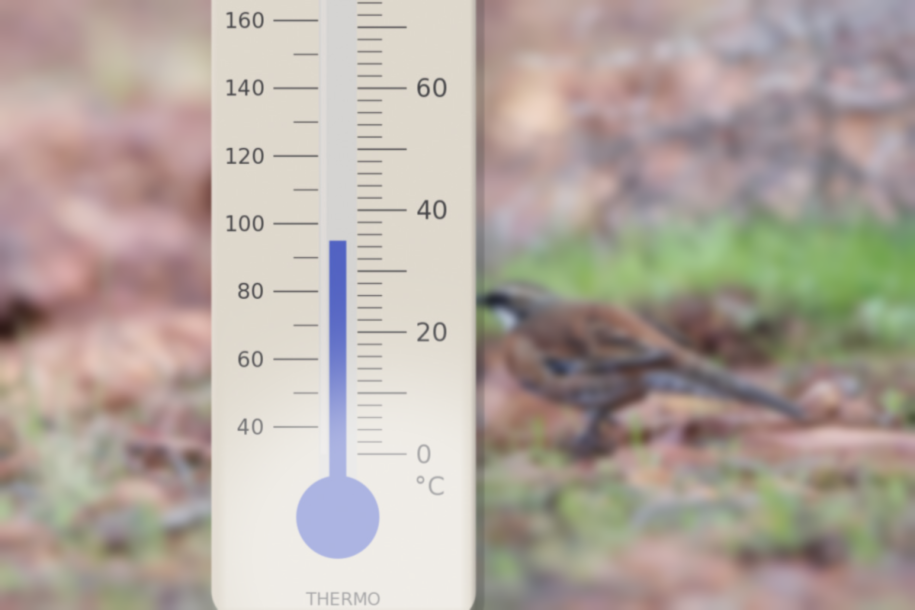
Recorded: value=35 unit=°C
